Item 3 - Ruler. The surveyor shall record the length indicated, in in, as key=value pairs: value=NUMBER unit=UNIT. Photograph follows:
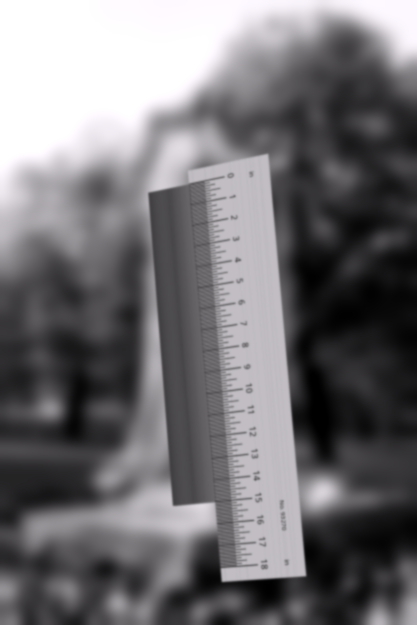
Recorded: value=15 unit=in
